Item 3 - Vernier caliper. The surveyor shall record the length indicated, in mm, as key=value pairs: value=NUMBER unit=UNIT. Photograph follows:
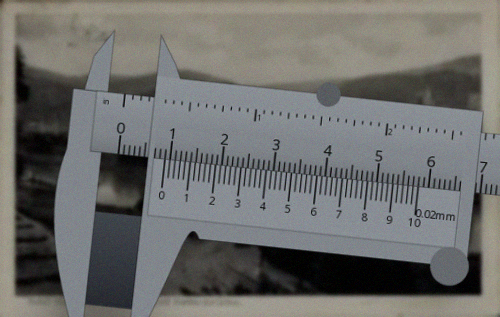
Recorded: value=9.0 unit=mm
